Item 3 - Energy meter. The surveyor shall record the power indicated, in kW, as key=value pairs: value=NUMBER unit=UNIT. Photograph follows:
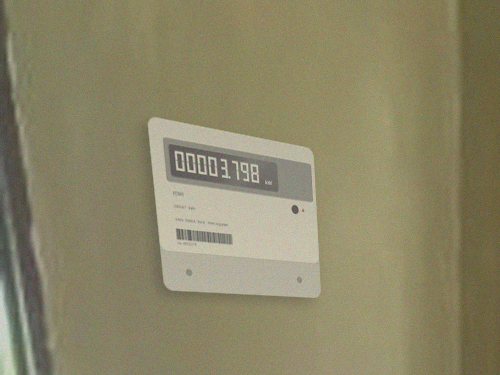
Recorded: value=3.798 unit=kW
